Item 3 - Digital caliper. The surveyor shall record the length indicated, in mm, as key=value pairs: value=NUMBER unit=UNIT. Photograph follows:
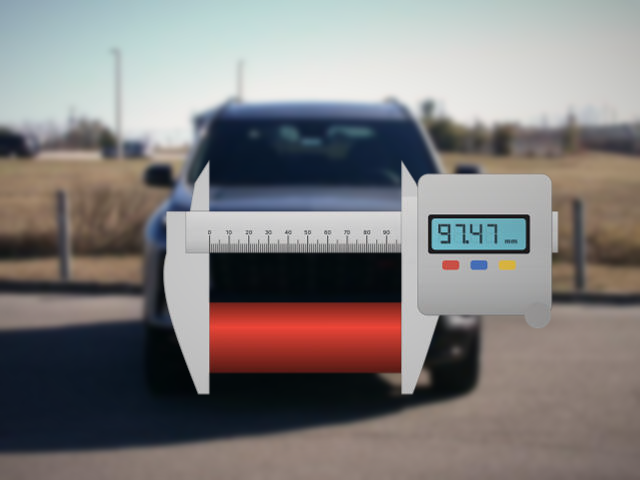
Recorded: value=97.47 unit=mm
